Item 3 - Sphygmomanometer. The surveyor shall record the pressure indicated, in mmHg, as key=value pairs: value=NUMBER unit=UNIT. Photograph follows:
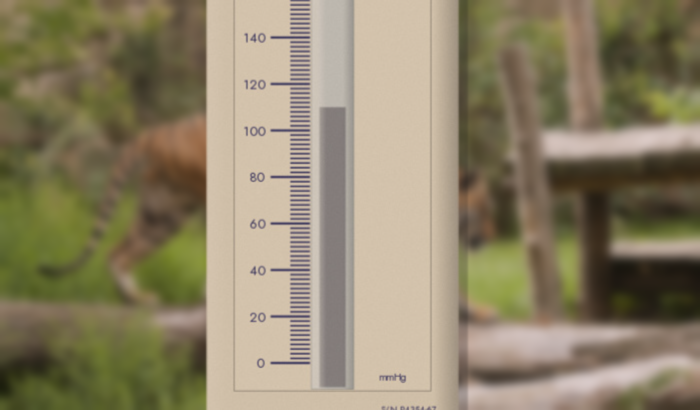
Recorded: value=110 unit=mmHg
